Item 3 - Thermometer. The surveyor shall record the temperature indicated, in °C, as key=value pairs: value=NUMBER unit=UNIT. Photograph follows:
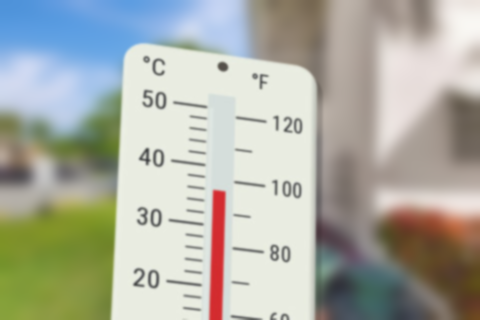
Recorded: value=36 unit=°C
